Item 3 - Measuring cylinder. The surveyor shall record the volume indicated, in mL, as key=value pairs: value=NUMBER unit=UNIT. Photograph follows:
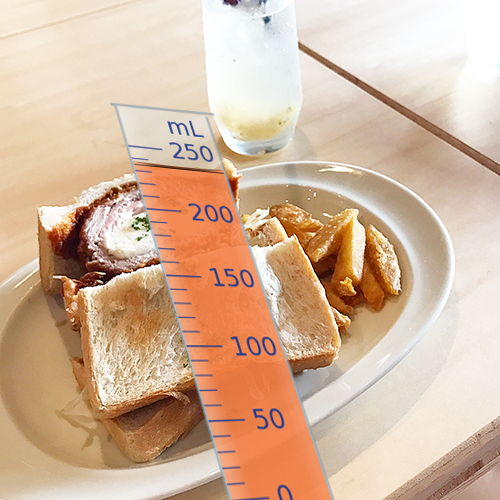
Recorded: value=235 unit=mL
